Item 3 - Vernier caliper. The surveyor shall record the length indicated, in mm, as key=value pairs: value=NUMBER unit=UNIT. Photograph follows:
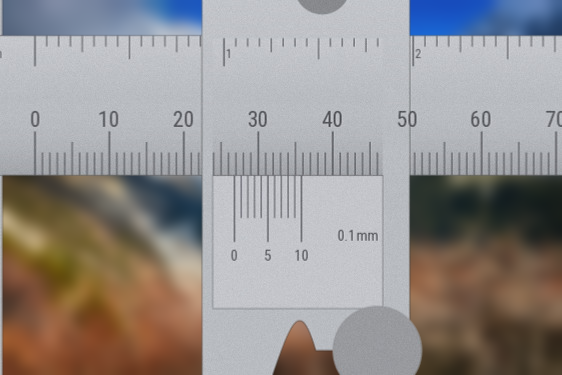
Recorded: value=26.8 unit=mm
